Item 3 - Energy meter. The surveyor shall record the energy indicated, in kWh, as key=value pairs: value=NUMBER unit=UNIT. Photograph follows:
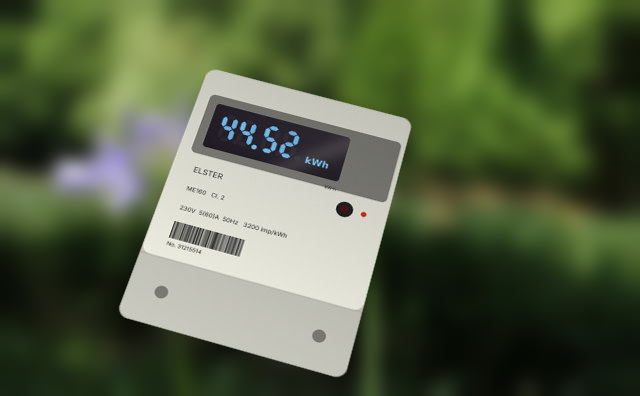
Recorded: value=44.52 unit=kWh
